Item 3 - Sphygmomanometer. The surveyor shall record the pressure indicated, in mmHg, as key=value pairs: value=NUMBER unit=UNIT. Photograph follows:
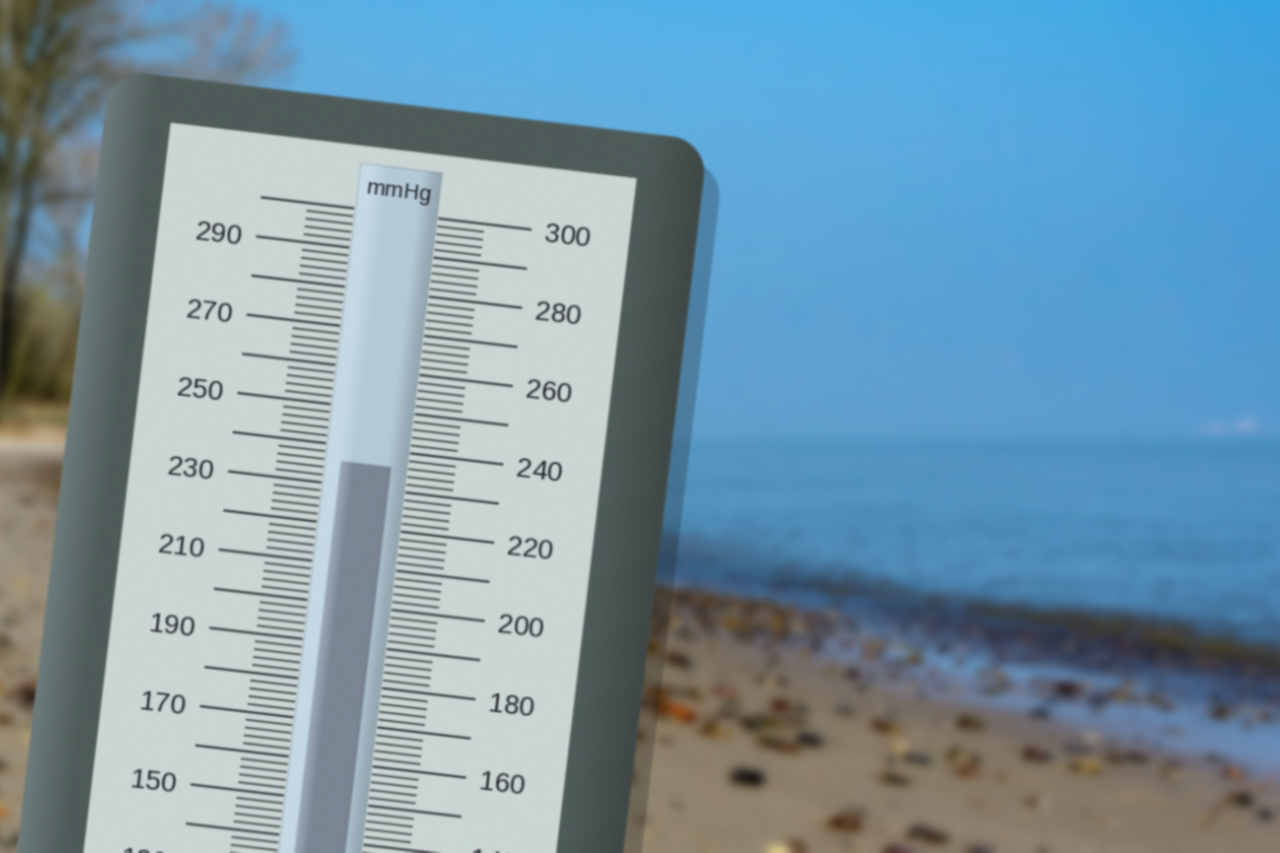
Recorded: value=236 unit=mmHg
